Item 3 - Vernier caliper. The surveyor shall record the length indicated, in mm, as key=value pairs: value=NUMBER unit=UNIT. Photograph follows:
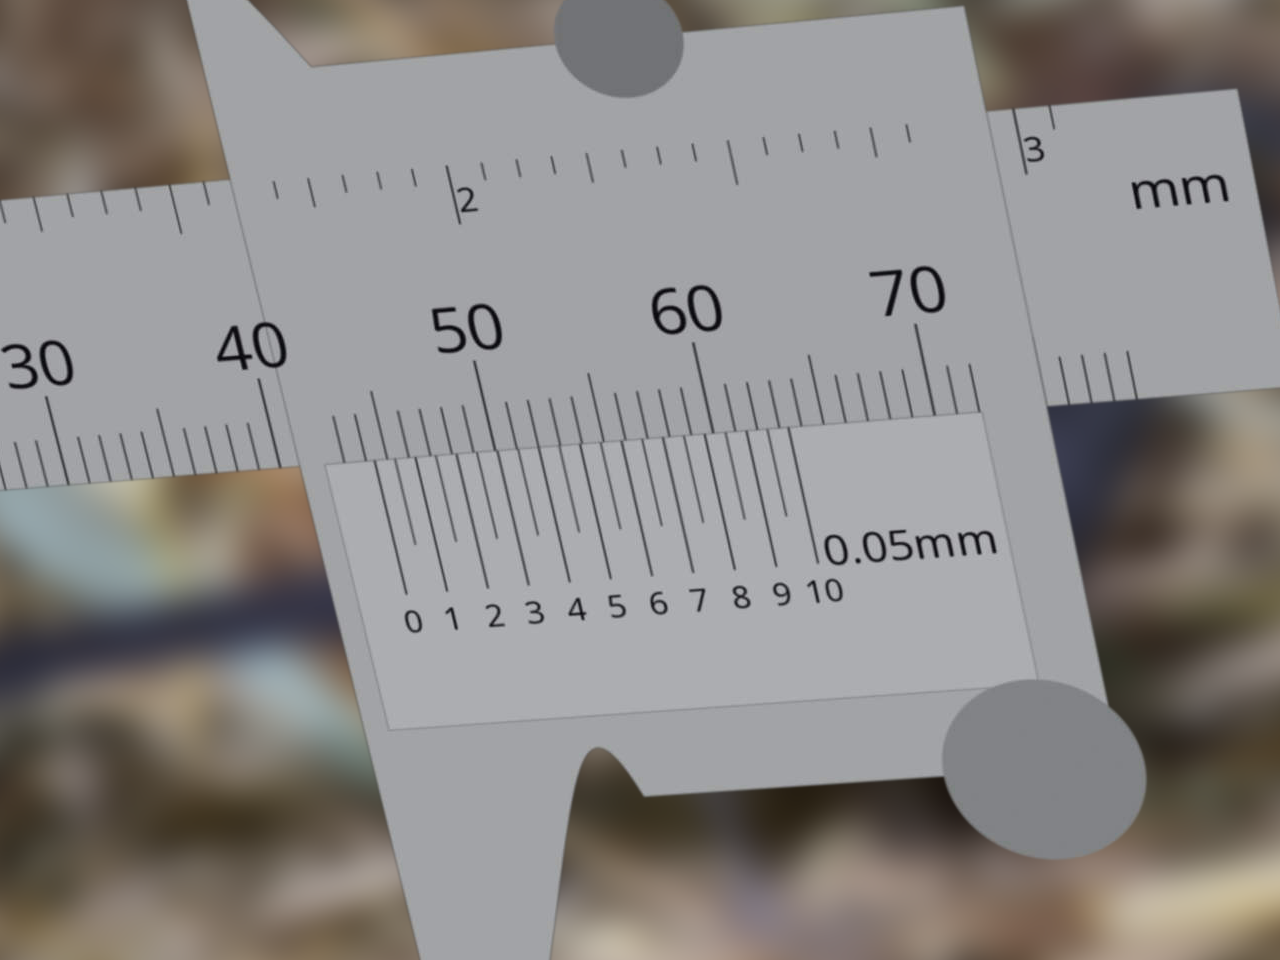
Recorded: value=44.4 unit=mm
